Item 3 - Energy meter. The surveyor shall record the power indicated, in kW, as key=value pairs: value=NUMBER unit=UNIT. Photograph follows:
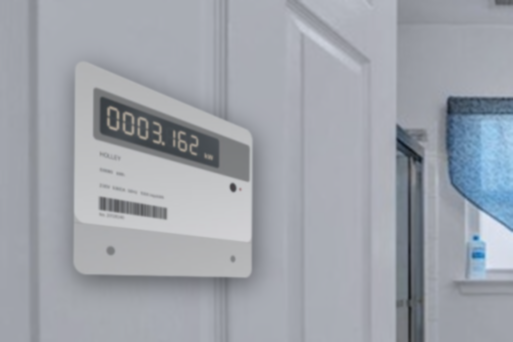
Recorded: value=3.162 unit=kW
